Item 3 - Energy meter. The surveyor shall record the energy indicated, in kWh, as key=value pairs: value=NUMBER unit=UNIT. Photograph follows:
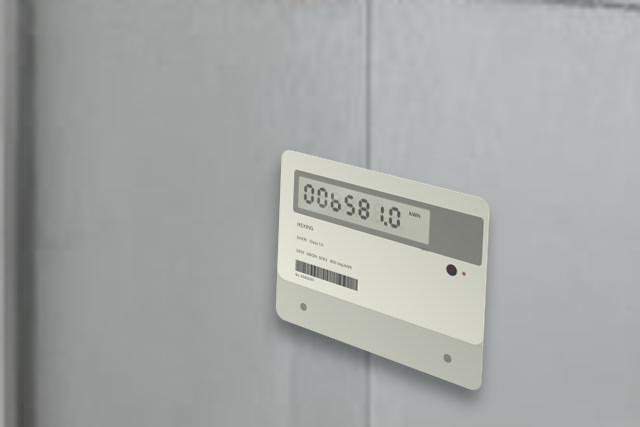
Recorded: value=6581.0 unit=kWh
